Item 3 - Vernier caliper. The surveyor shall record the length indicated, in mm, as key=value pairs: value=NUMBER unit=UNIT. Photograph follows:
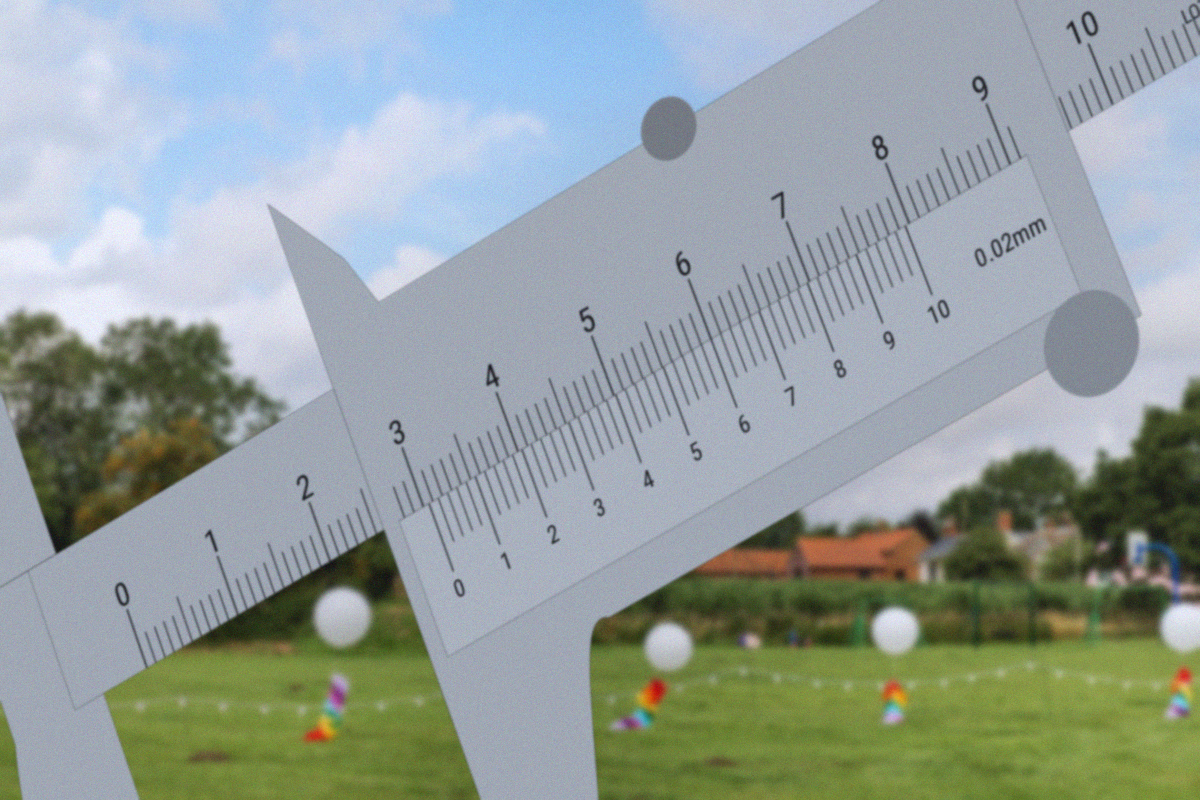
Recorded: value=30.6 unit=mm
